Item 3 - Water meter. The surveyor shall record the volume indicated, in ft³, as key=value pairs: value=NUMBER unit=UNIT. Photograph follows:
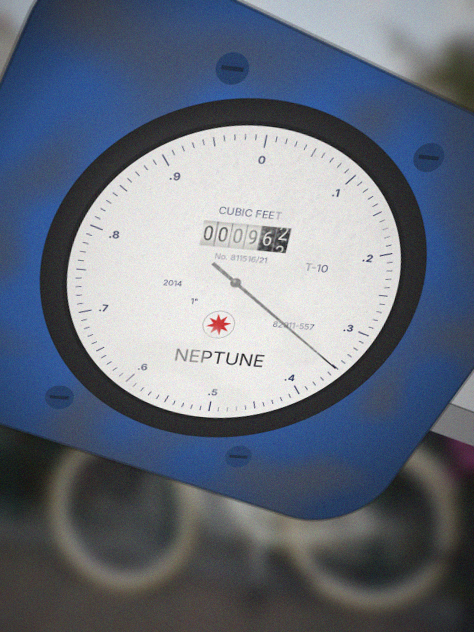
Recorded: value=962.35 unit=ft³
